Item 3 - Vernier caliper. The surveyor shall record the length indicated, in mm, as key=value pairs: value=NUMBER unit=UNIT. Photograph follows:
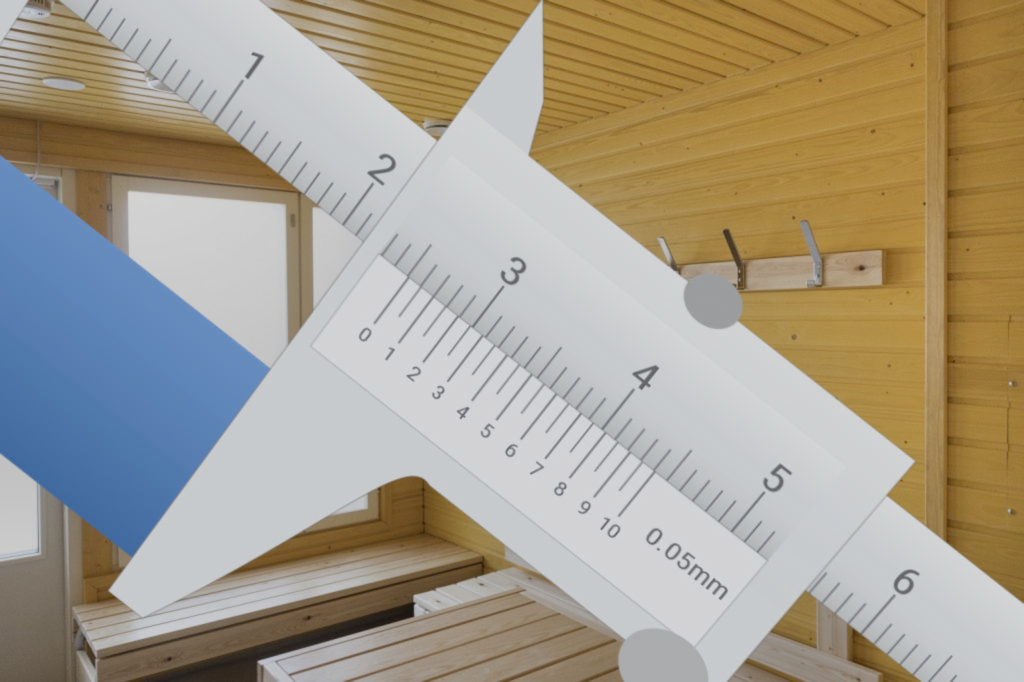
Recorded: value=25.1 unit=mm
